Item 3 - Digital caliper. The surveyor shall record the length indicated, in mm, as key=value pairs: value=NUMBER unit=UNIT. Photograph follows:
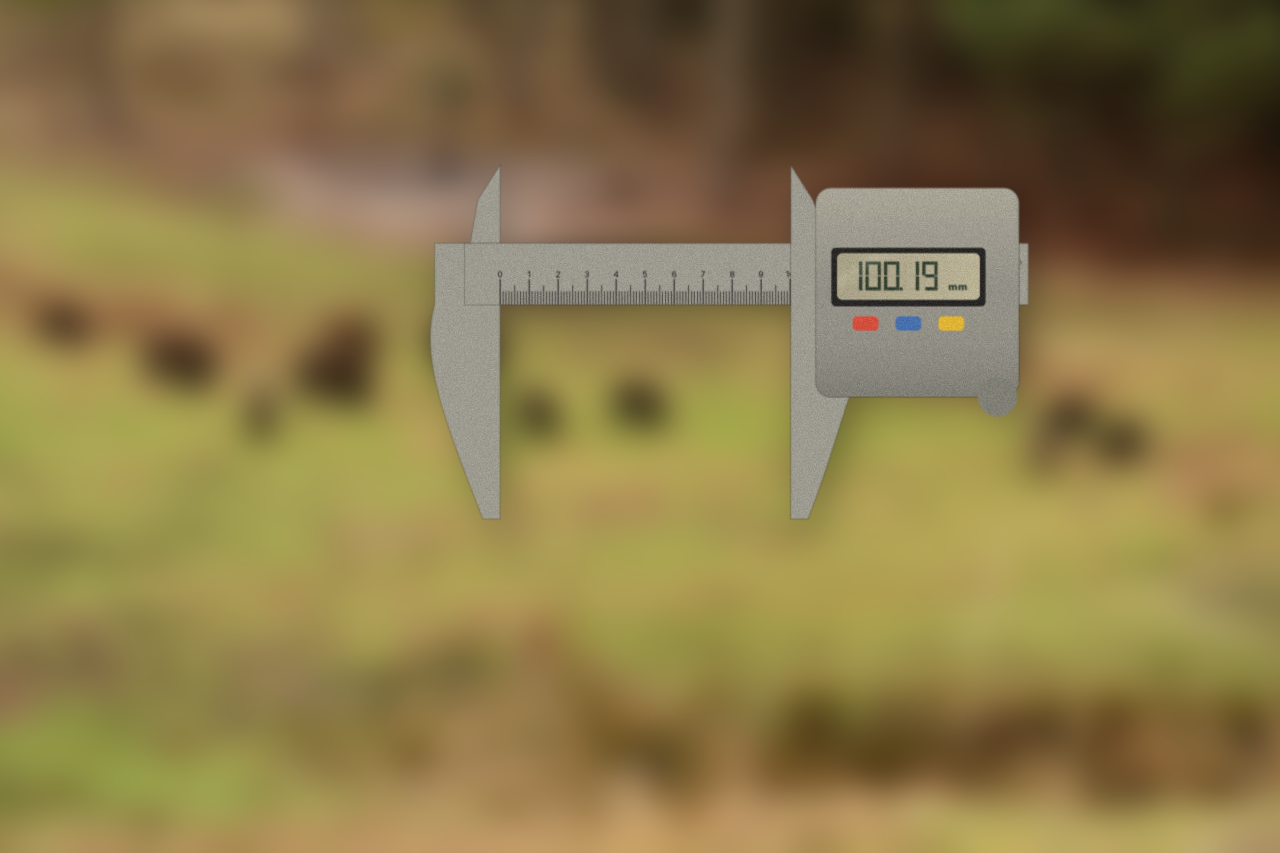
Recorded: value=100.19 unit=mm
